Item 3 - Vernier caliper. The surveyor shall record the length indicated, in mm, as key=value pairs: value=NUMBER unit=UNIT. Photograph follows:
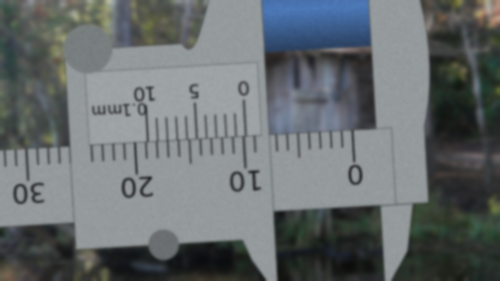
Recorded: value=9.8 unit=mm
